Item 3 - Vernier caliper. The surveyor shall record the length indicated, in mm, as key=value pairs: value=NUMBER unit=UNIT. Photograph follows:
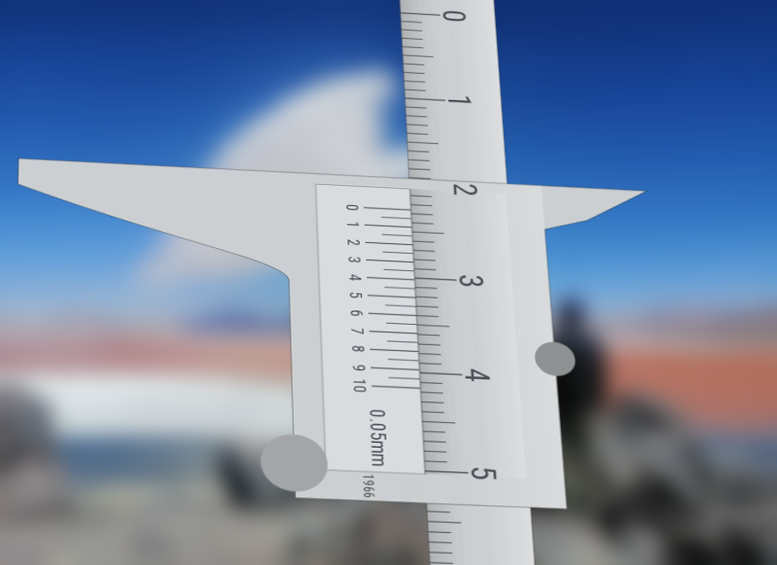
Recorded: value=22.6 unit=mm
